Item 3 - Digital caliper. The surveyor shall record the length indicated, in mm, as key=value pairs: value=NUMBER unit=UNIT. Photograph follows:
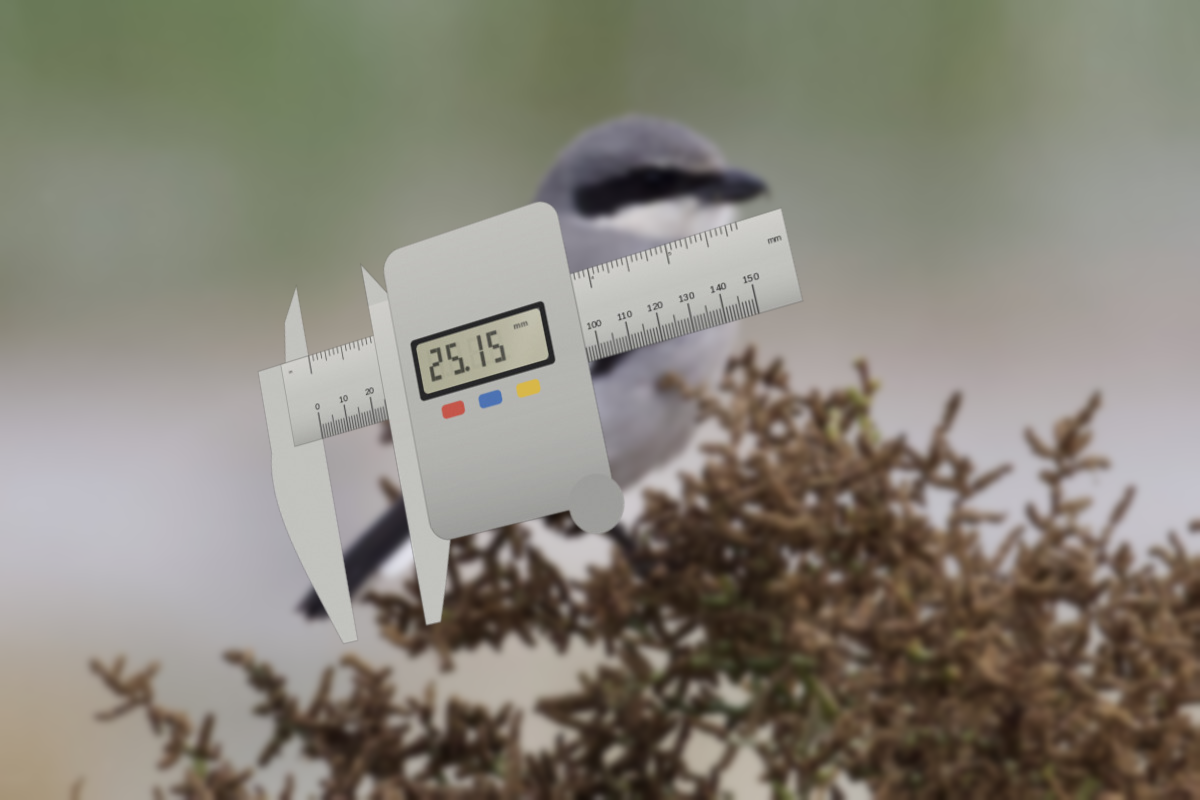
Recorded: value=25.15 unit=mm
